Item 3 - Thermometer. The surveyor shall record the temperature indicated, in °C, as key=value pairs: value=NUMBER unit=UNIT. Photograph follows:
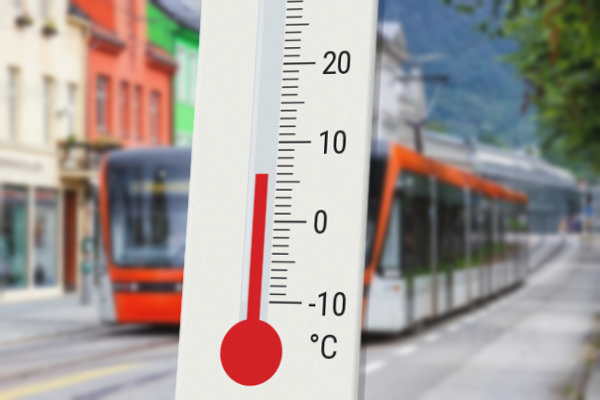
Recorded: value=6 unit=°C
